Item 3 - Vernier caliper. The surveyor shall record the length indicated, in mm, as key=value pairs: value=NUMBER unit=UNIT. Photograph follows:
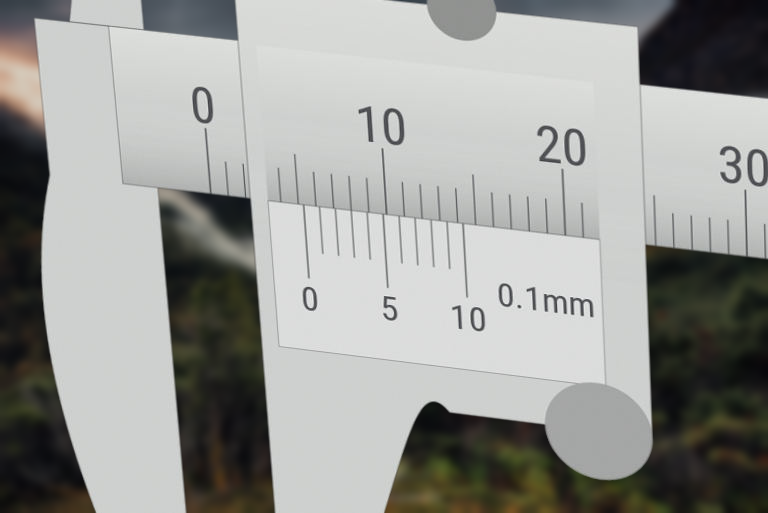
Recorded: value=5.3 unit=mm
